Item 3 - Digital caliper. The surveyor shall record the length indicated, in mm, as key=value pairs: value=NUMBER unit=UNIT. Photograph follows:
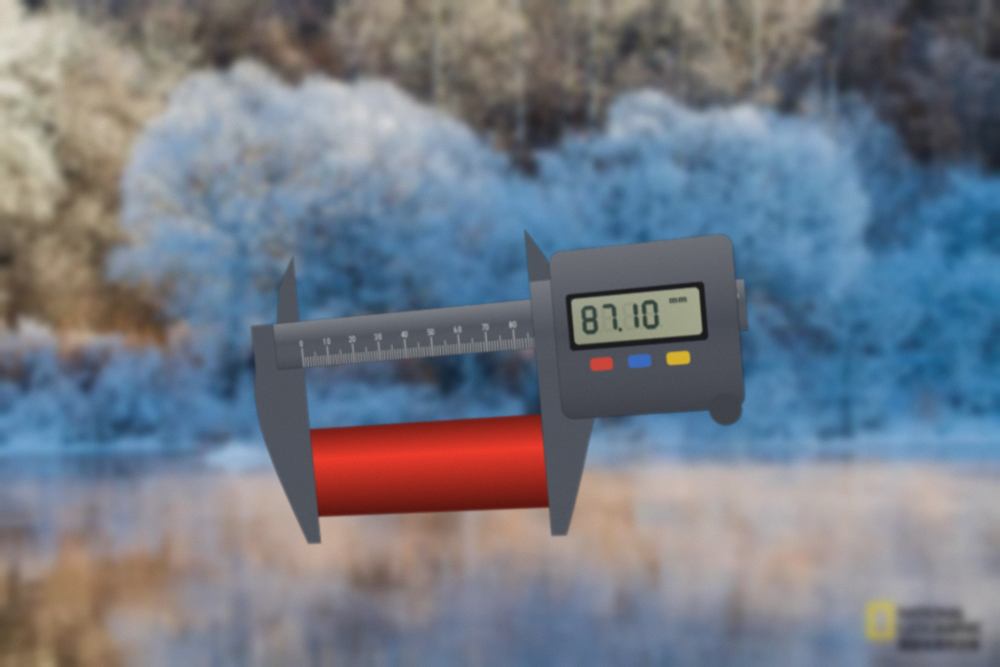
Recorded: value=87.10 unit=mm
